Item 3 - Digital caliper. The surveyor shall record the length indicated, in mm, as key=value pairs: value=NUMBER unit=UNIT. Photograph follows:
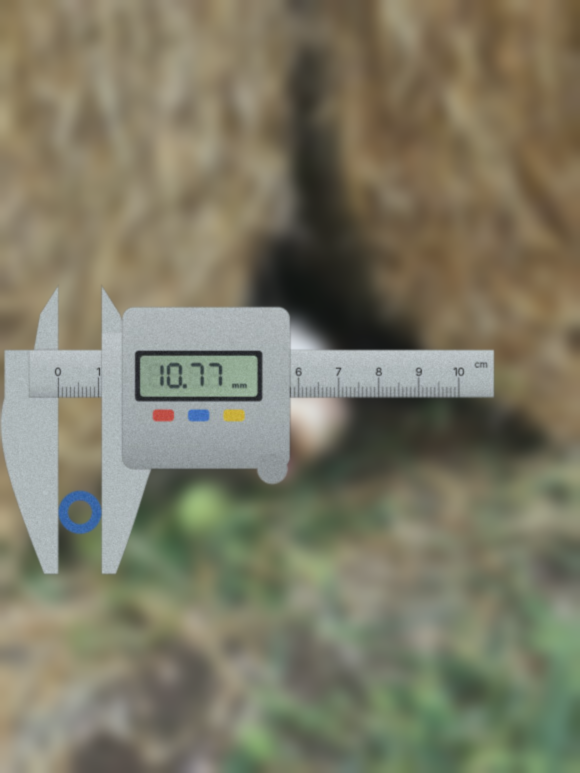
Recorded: value=10.77 unit=mm
